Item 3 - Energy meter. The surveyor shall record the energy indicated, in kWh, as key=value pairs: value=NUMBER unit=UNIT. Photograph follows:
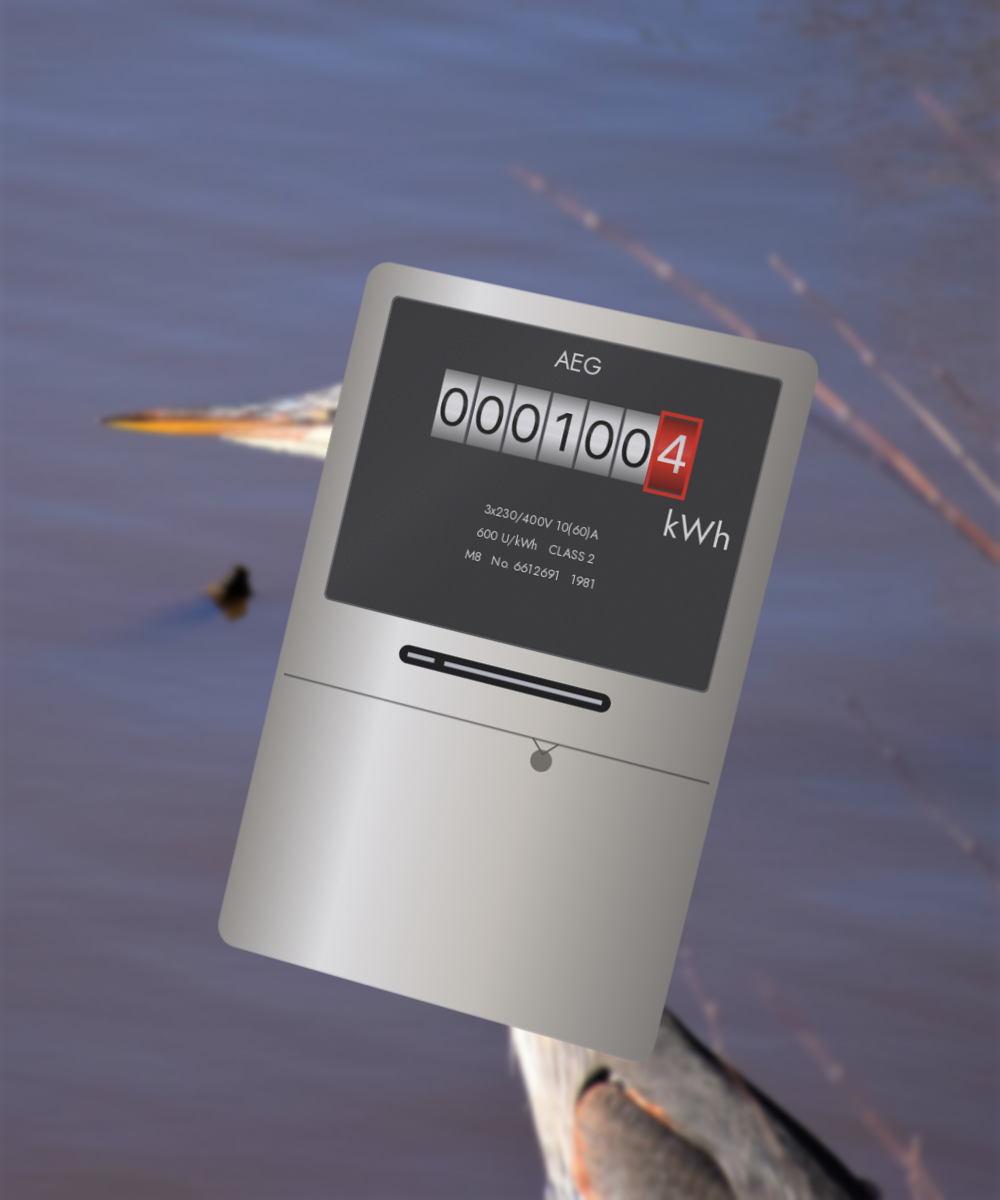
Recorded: value=100.4 unit=kWh
